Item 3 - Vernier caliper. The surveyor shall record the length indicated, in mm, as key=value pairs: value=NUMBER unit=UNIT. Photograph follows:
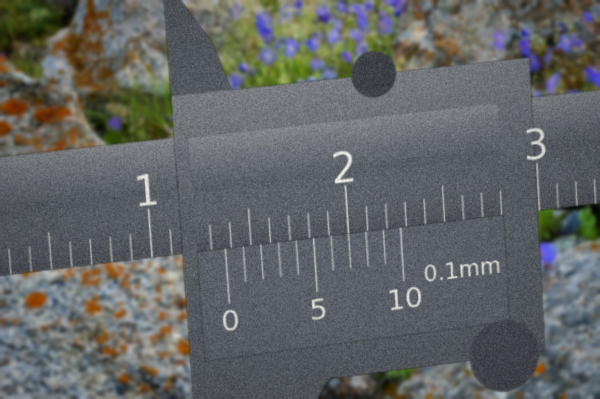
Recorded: value=13.7 unit=mm
